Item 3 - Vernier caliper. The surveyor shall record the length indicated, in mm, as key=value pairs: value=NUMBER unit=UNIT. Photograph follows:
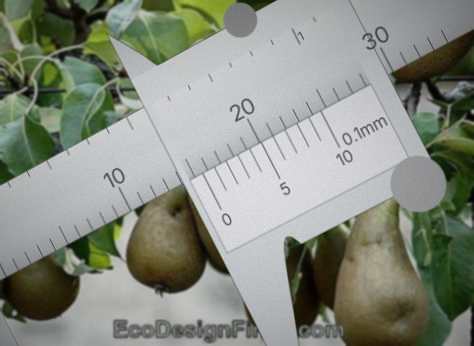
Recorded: value=15.6 unit=mm
